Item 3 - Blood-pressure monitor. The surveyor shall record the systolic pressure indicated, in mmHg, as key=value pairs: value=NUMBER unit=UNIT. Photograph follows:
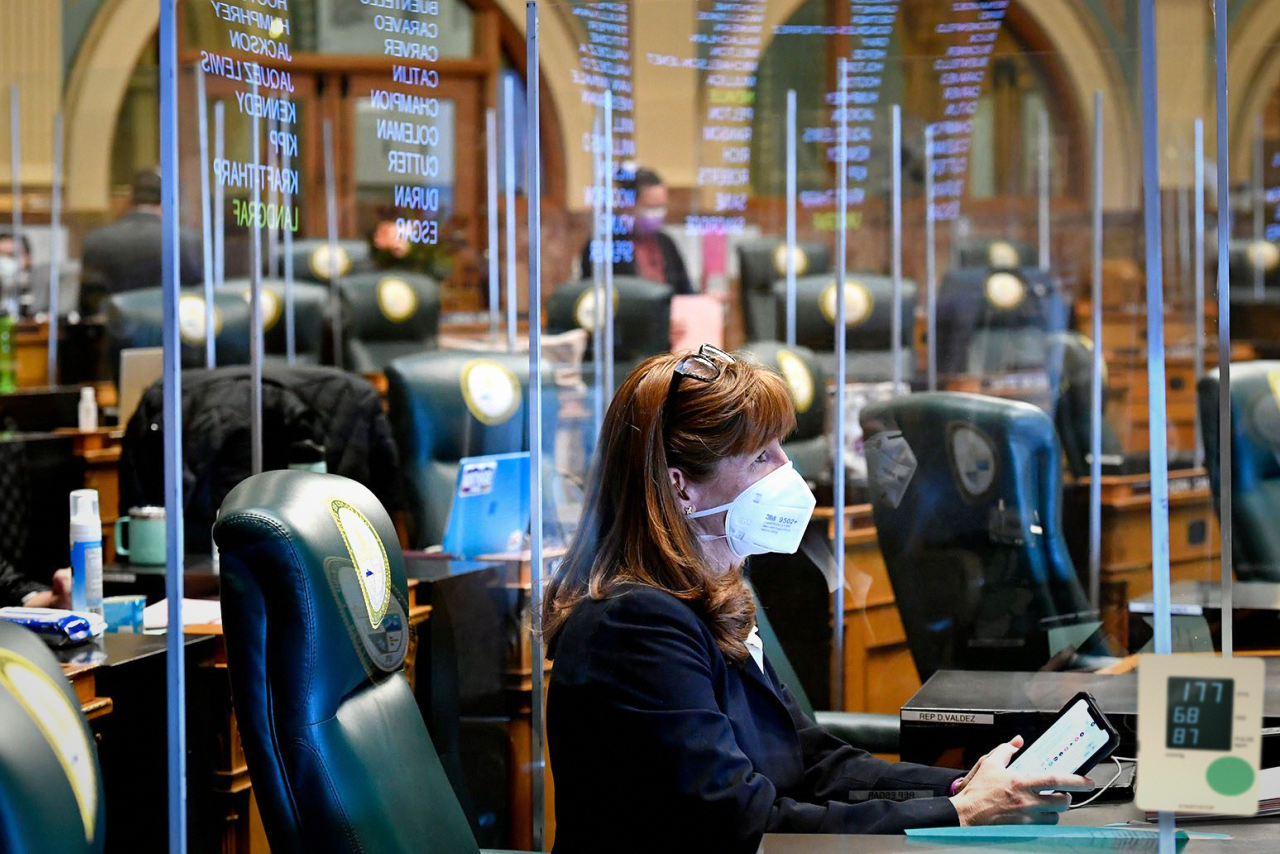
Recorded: value=177 unit=mmHg
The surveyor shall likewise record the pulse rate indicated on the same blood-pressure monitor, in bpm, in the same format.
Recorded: value=87 unit=bpm
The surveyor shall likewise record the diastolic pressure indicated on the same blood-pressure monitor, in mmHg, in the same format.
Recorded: value=68 unit=mmHg
